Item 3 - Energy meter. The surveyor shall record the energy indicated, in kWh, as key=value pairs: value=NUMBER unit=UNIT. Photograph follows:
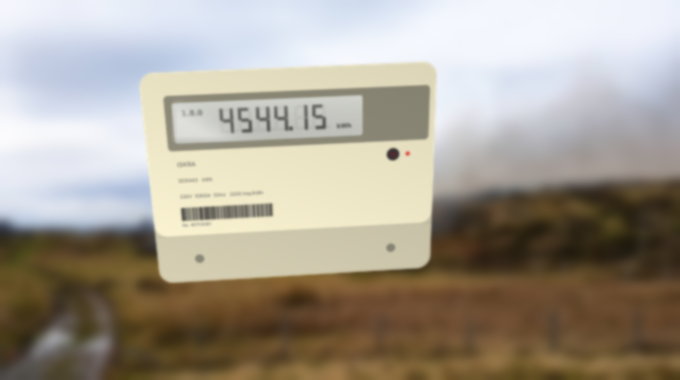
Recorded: value=4544.15 unit=kWh
